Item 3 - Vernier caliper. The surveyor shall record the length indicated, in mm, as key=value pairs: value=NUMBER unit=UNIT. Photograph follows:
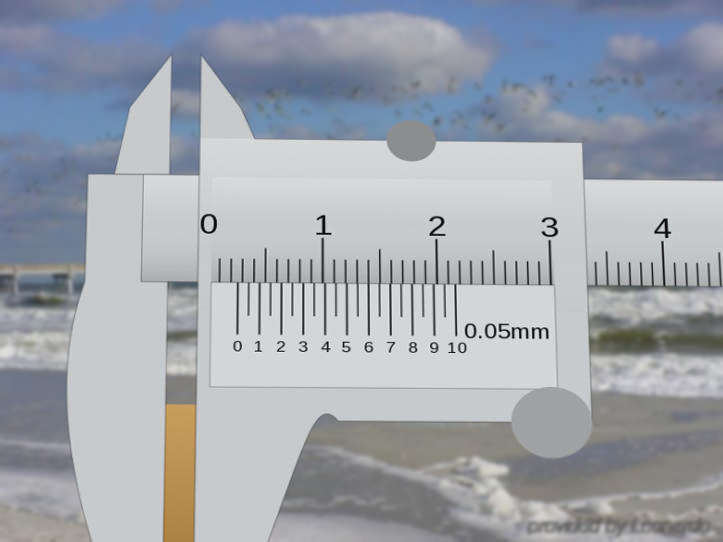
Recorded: value=2.6 unit=mm
